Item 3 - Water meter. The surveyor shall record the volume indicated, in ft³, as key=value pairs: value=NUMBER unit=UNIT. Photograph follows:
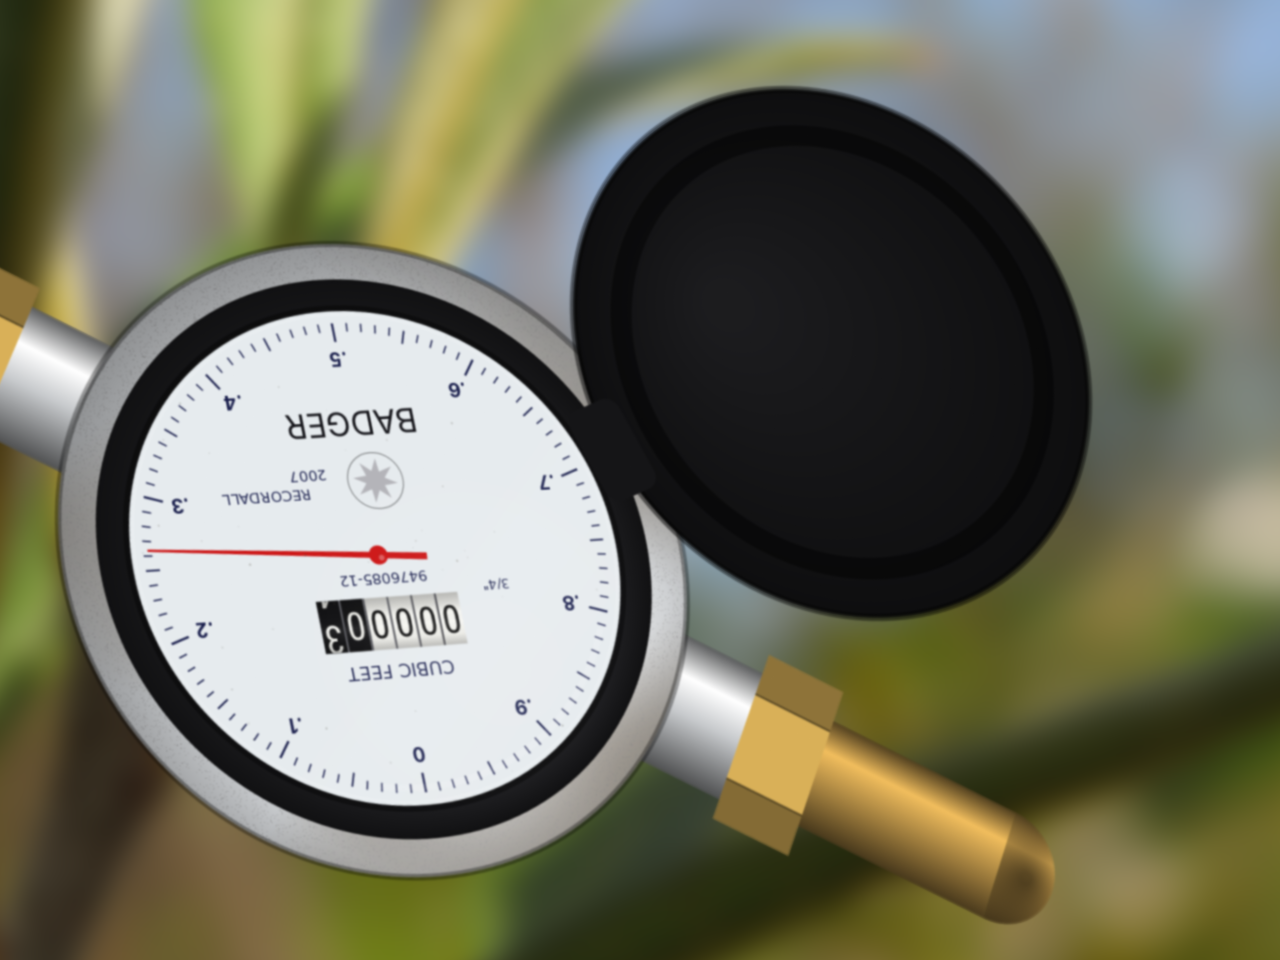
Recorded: value=3.26 unit=ft³
